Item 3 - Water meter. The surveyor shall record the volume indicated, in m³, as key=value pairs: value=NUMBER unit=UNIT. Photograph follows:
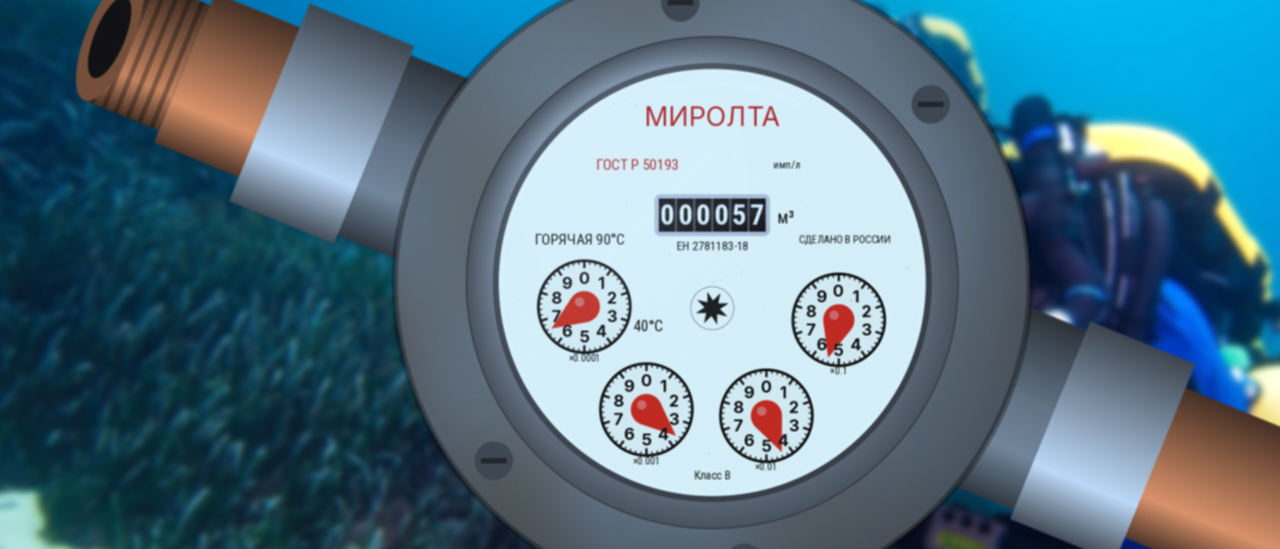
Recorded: value=57.5436 unit=m³
